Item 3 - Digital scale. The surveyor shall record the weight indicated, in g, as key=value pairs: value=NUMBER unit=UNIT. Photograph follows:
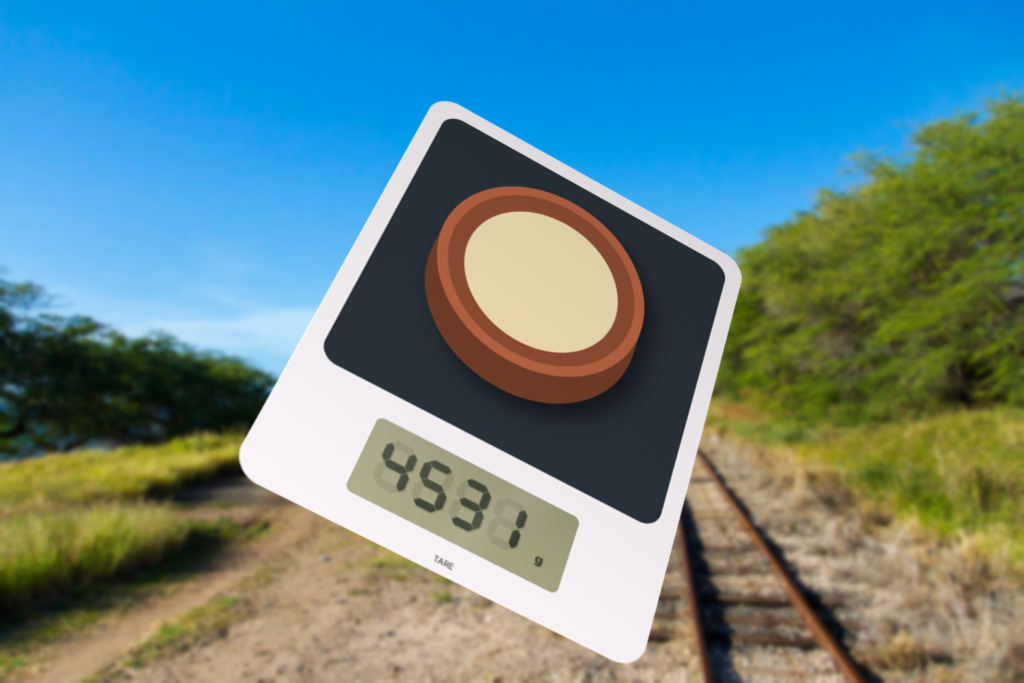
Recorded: value=4531 unit=g
